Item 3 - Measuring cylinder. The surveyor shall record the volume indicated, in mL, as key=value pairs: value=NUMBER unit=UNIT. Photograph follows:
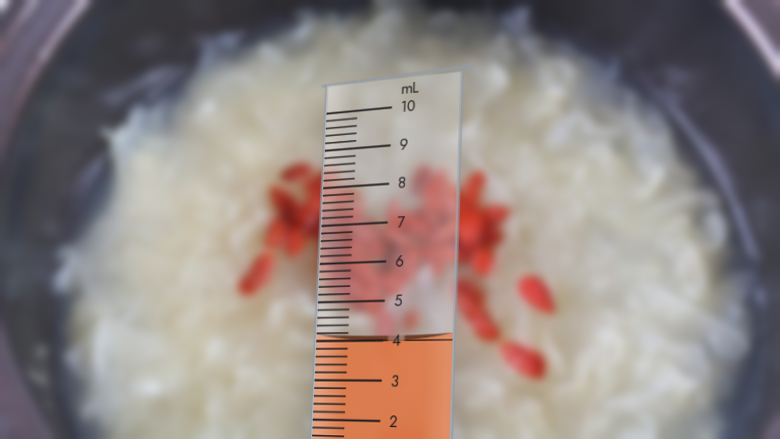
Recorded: value=4 unit=mL
